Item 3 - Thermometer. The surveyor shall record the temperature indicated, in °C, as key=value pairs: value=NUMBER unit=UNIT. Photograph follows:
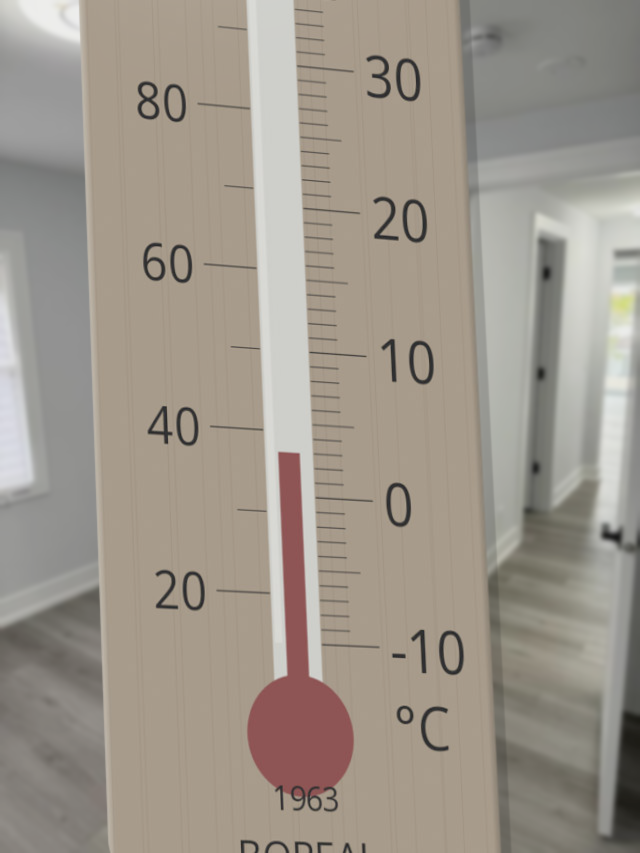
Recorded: value=3 unit=°C
